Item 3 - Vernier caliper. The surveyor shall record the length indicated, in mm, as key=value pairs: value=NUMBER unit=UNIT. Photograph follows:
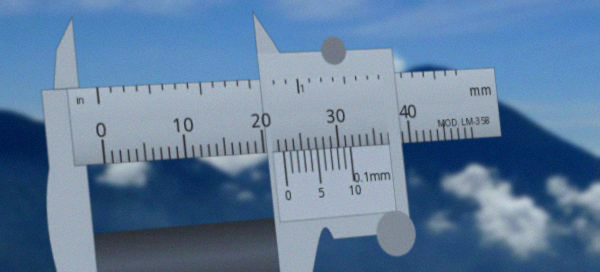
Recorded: value=22.6 unit=mm
